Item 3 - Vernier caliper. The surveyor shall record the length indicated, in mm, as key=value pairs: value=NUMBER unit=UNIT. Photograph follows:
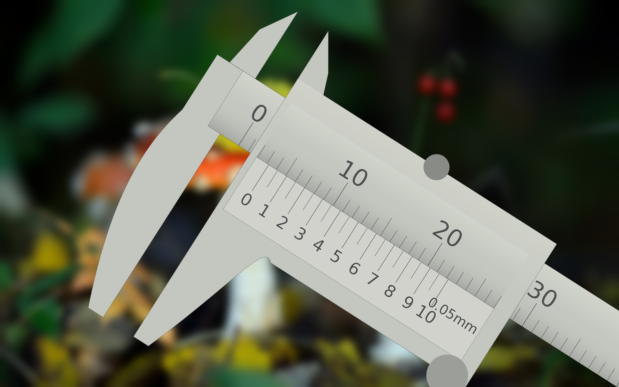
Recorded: value=3.2 unit=mm
